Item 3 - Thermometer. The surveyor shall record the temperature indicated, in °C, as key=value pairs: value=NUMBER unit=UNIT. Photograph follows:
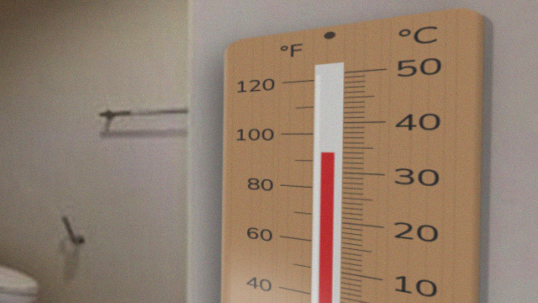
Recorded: value=34 unit=°C
